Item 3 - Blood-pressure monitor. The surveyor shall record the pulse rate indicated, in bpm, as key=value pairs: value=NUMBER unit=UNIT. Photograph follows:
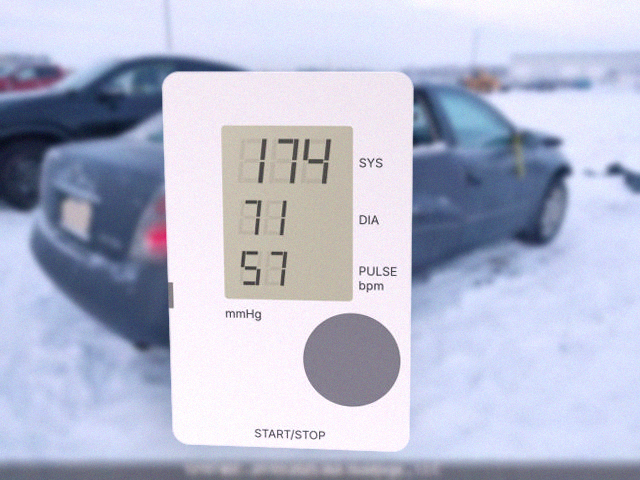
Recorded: value=57 unit=bpm
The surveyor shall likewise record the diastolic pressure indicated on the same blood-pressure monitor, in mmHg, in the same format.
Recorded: value=71 unit=mmHg
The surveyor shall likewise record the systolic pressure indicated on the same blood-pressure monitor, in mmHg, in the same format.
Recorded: value=174 unit=mmHg
